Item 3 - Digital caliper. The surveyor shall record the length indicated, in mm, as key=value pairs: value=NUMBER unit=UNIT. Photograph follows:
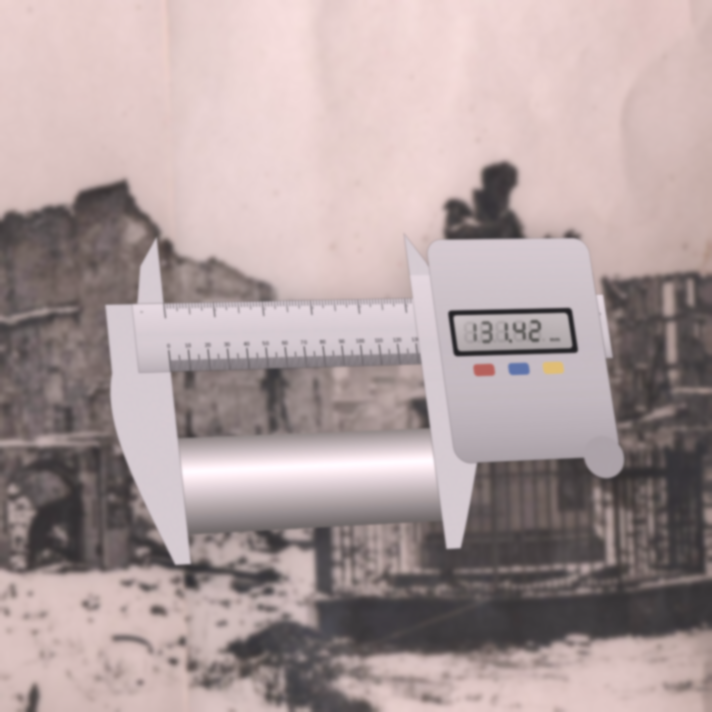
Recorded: value=131.42 unit=mm
